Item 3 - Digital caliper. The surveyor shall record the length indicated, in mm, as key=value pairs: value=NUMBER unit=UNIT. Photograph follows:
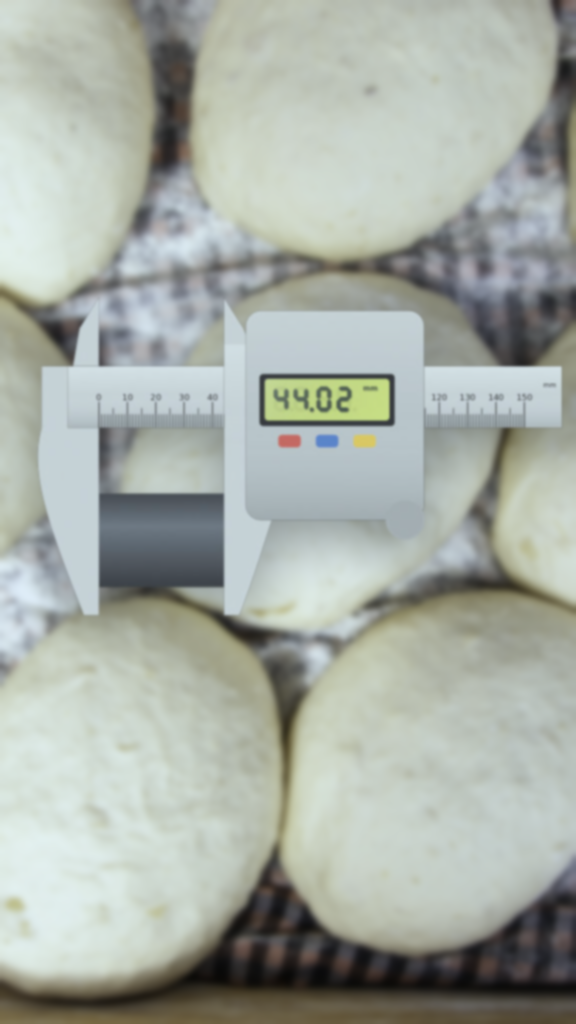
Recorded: value=44.02 unit=mm
